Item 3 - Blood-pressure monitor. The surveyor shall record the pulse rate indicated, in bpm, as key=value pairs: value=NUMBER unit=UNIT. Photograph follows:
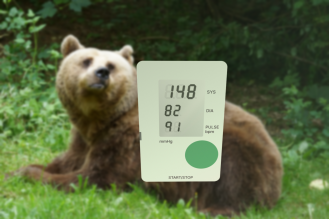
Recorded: value=91 unit=bpm
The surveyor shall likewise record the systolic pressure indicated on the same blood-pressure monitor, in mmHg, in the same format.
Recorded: value=148 unit=mmHg
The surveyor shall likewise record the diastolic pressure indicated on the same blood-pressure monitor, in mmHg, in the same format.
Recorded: value=82 unit=mmHg
